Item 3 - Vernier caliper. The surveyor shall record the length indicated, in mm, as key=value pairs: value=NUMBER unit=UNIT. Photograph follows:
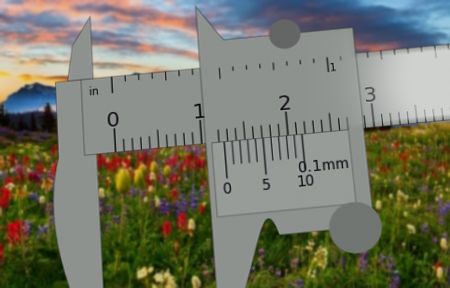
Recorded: value=12.6 unit=mm
